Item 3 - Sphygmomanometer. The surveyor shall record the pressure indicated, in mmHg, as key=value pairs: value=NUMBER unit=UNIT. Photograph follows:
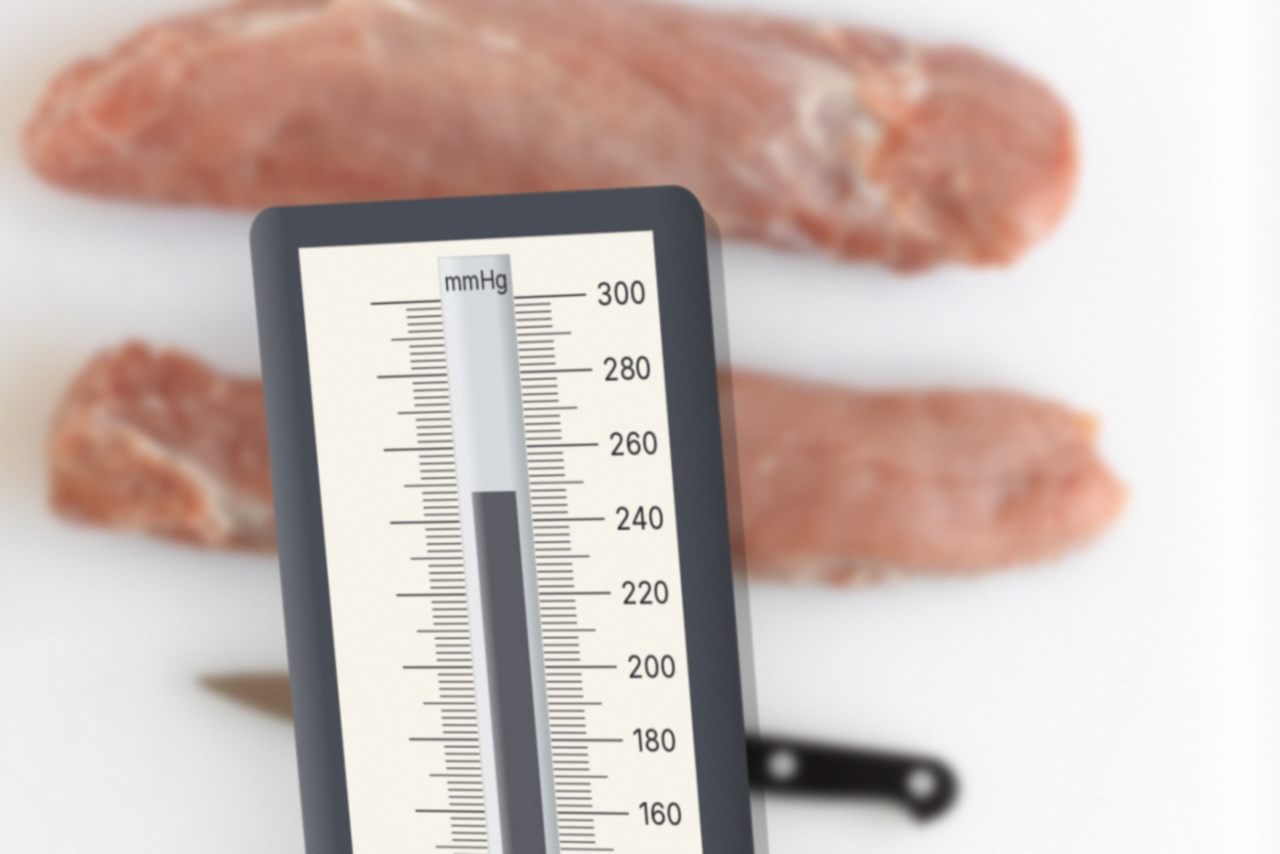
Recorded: value=248 unit=mmHg
